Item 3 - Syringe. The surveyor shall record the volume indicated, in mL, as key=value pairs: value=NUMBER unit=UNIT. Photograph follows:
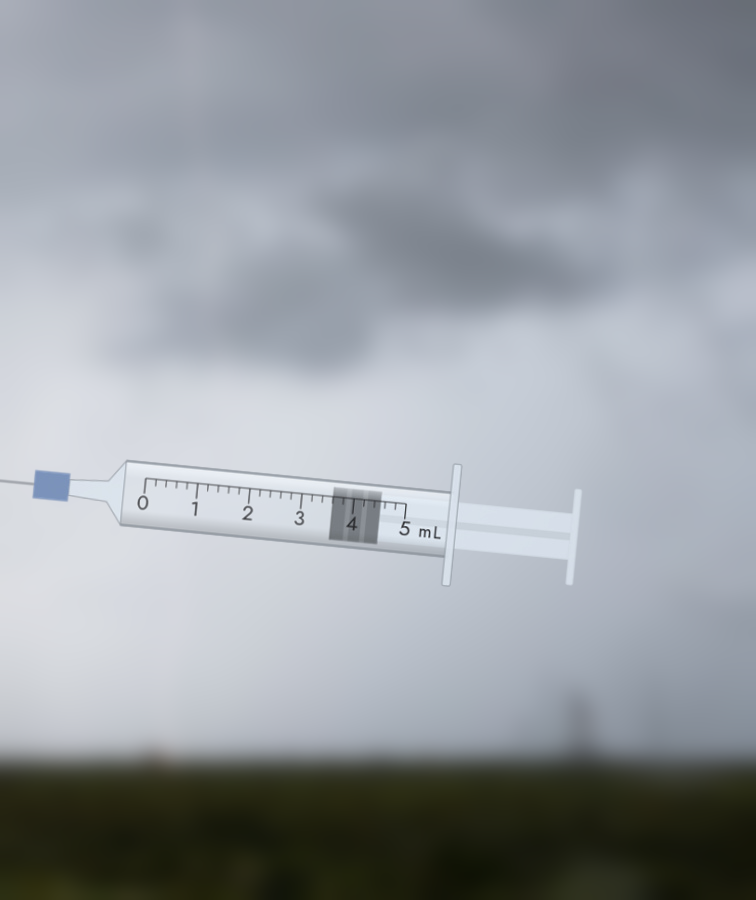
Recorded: value=3.6 unit=mL
